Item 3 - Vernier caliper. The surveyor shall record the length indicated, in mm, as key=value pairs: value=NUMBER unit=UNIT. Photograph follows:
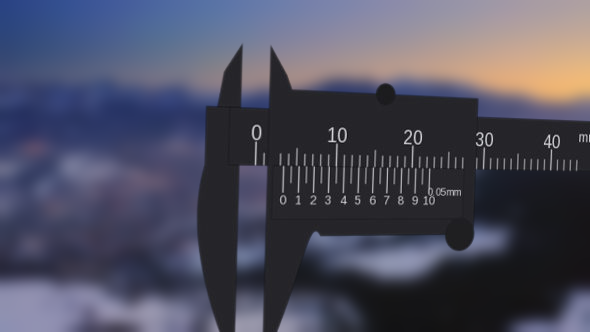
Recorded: value=3.4 unit=mm
